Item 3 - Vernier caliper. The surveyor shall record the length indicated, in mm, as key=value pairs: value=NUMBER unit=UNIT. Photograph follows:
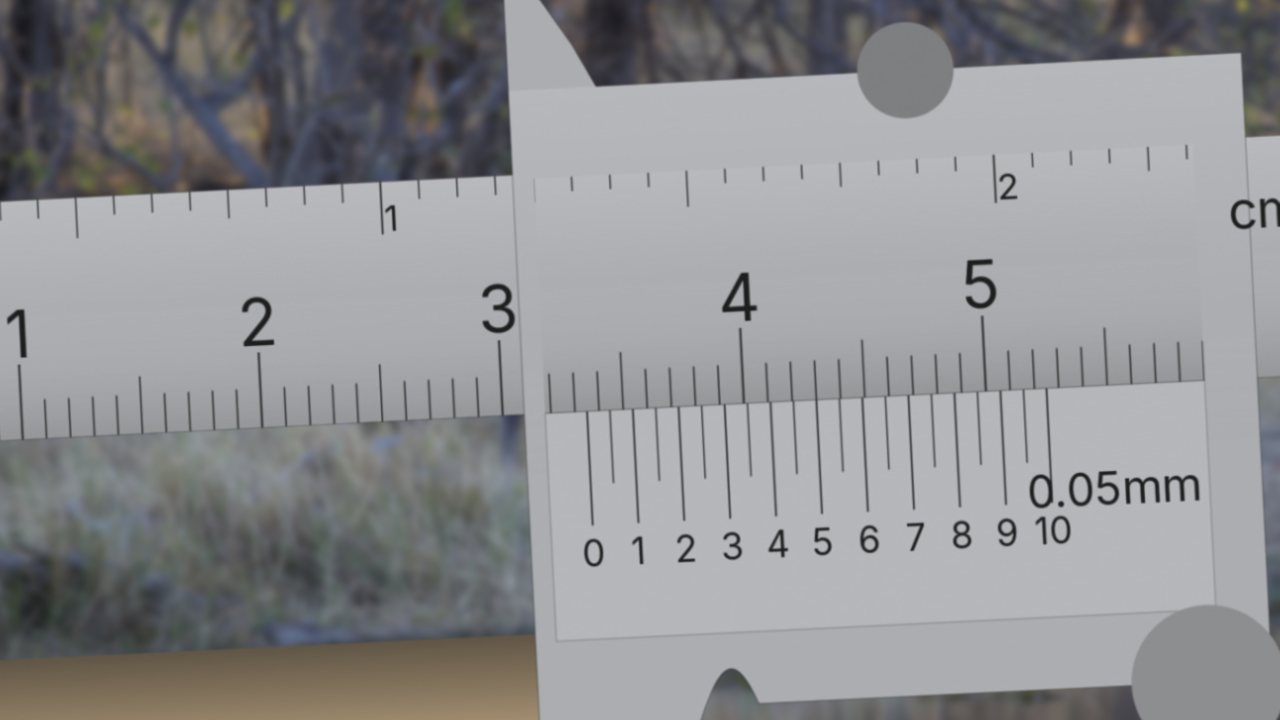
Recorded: value=33.5 unit=mm
